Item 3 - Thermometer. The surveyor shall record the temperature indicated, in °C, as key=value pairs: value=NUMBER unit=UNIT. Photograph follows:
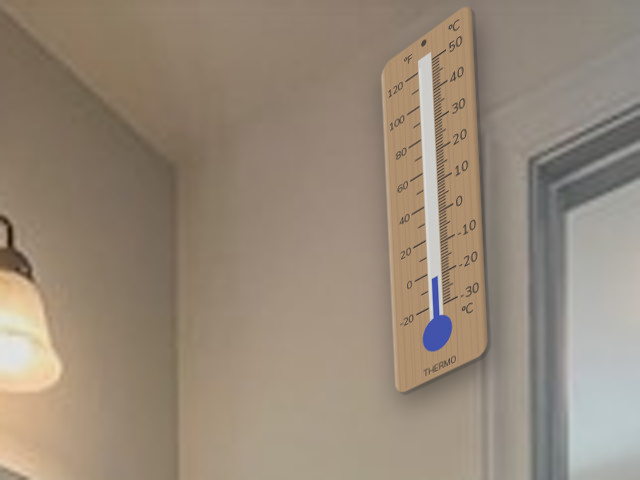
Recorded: value=-20 unit=°C
